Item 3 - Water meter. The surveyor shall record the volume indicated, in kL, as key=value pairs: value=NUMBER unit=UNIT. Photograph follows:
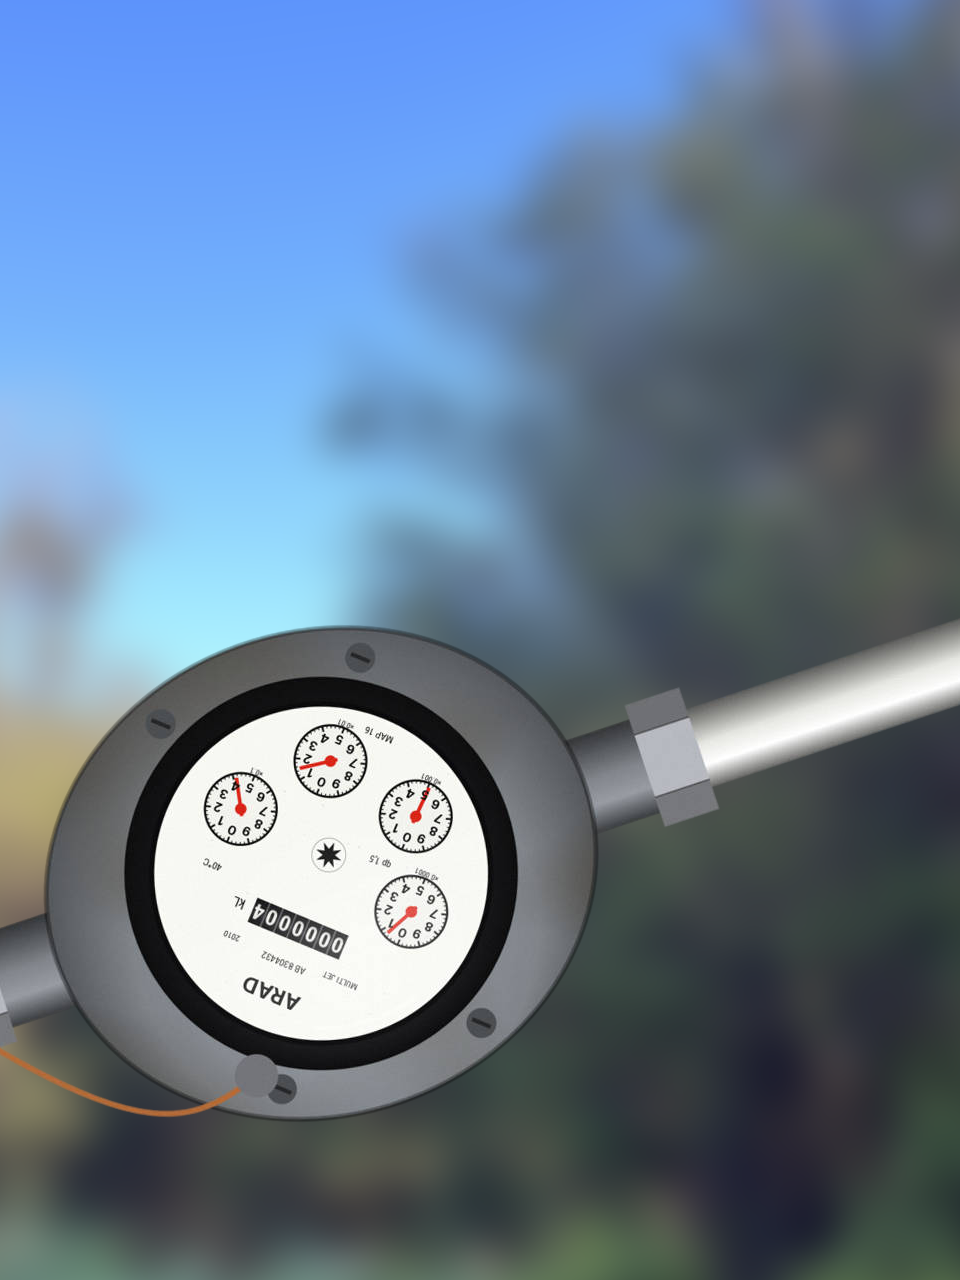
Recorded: value=4.4150 unit=kL
